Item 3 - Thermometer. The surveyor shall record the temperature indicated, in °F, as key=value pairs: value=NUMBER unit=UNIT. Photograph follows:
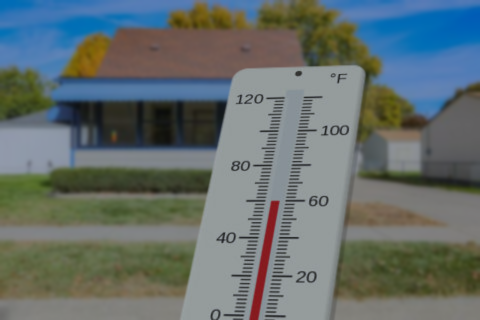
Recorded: value=60 unit=°F
